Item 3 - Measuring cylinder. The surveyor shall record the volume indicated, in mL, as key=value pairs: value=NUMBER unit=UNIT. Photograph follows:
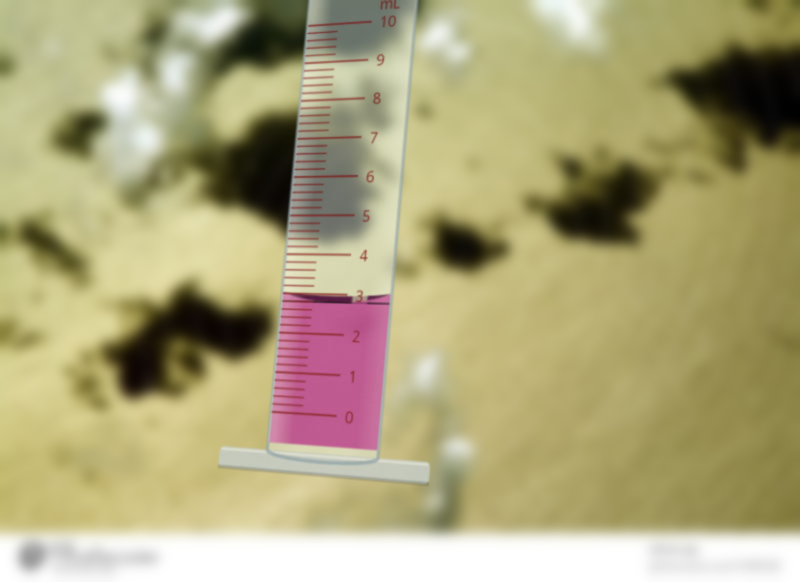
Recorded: value=2.8 unit=mL
